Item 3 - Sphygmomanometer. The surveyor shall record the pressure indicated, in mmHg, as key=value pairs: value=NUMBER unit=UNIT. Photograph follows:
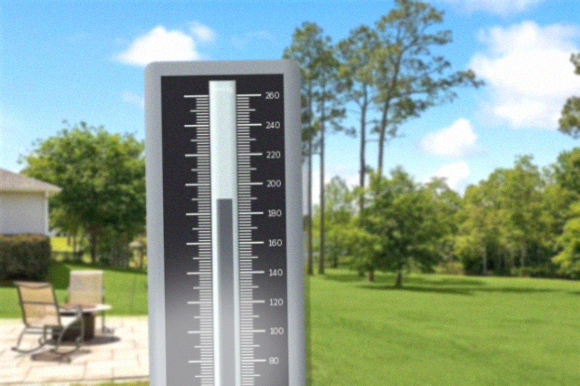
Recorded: value=190 unit=mmHg
